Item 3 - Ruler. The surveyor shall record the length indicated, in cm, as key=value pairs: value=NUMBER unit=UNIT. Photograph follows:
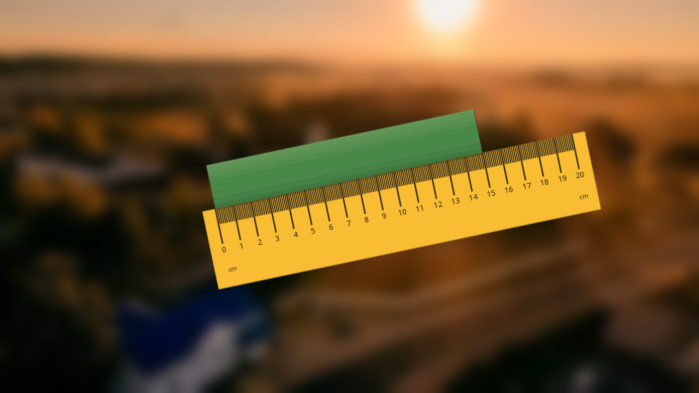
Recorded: value=15 unit=cm
